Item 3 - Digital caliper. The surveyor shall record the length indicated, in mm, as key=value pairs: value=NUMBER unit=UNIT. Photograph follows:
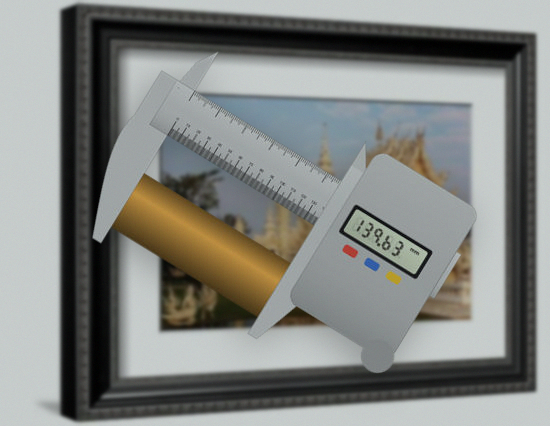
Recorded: value=139.63 unit=mm
